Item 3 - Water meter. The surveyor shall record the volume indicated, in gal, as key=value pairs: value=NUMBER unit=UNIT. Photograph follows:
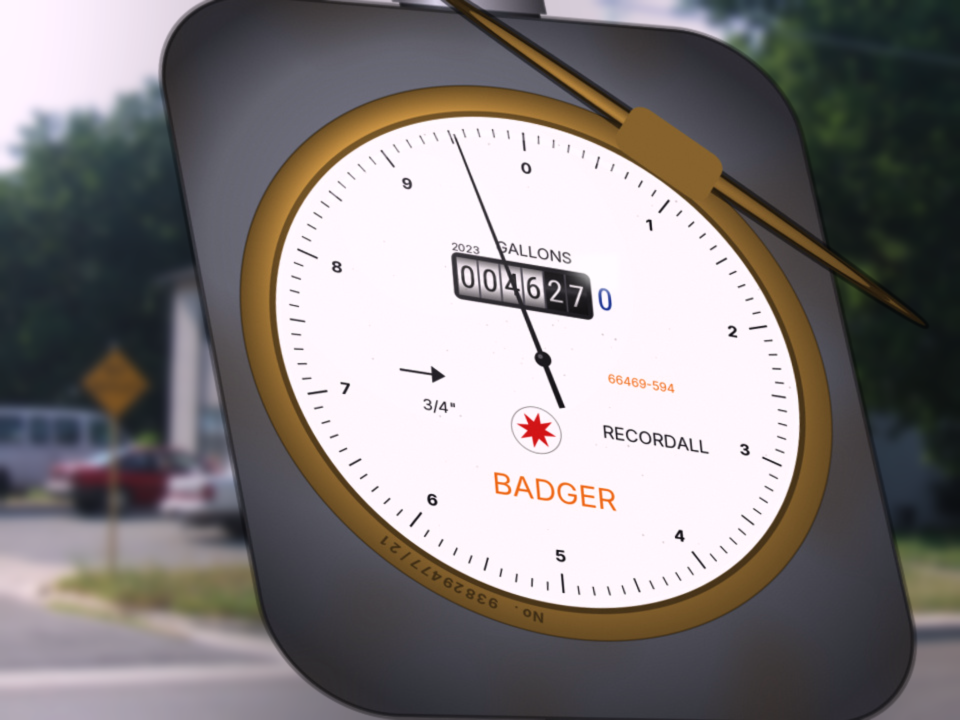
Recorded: value=46269.5 unit=gal
